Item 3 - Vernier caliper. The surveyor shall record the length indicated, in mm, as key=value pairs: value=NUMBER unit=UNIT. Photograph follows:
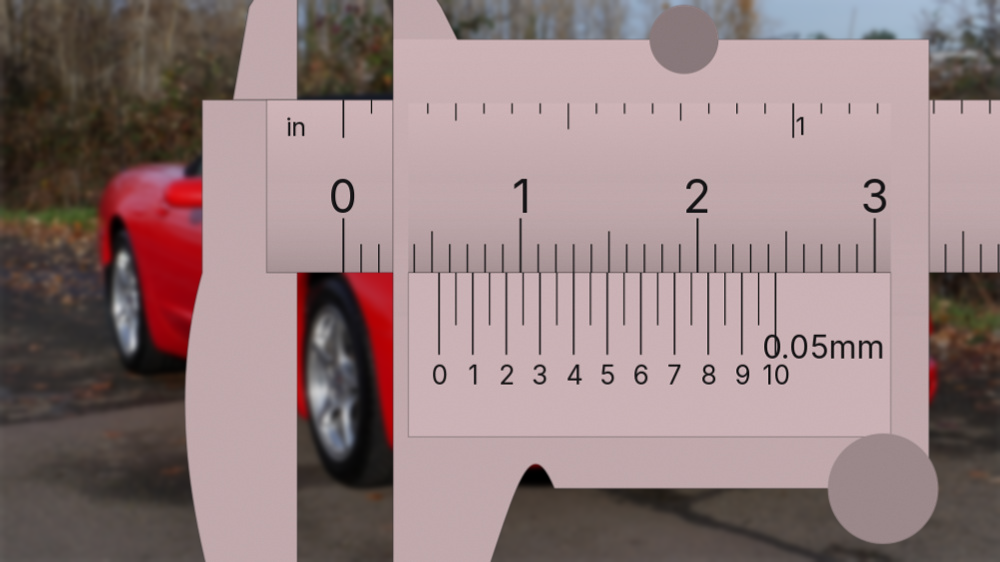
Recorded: value=5.4 unit=mm
